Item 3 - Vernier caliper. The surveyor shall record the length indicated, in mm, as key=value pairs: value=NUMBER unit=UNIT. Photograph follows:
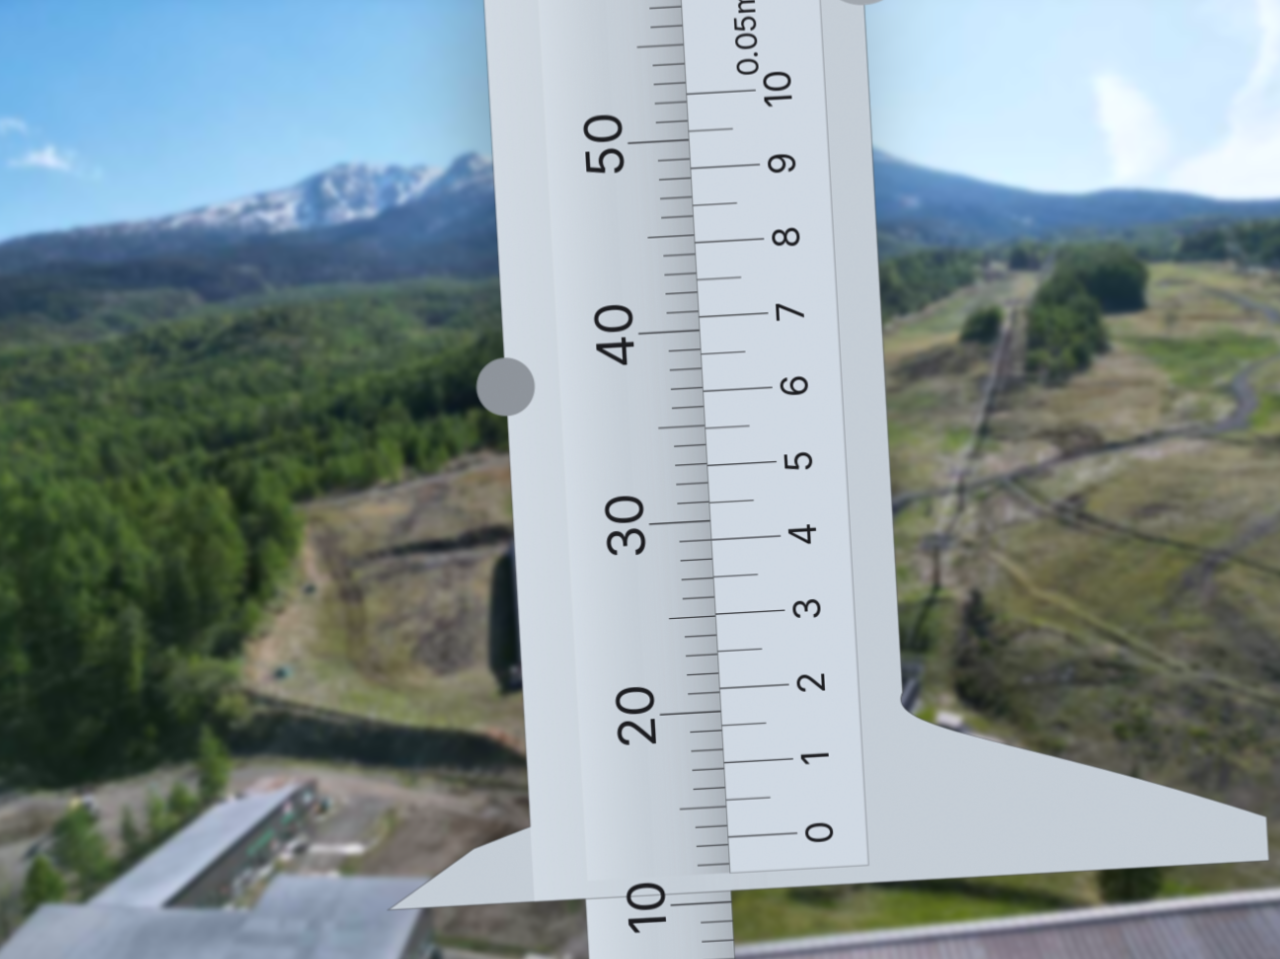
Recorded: value=13.4 unit=mm
